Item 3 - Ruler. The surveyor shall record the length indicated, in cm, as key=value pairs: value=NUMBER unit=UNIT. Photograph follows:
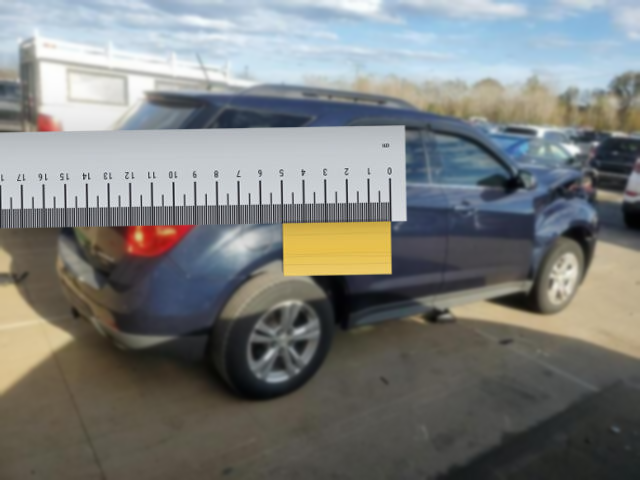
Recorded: value=5 unit=cm
